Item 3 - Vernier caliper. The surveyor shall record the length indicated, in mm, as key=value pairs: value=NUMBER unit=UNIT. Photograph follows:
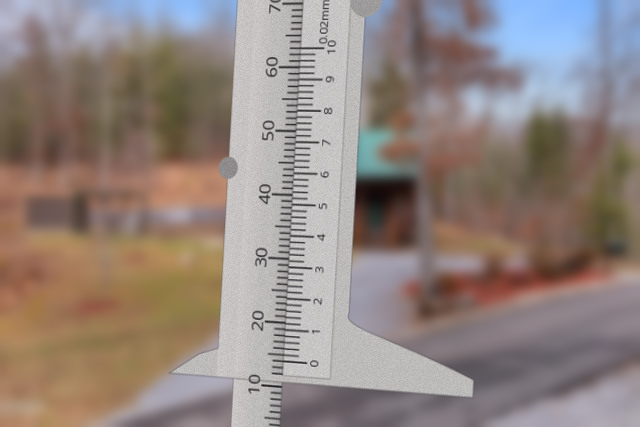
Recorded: value=14.0 unit=mm
